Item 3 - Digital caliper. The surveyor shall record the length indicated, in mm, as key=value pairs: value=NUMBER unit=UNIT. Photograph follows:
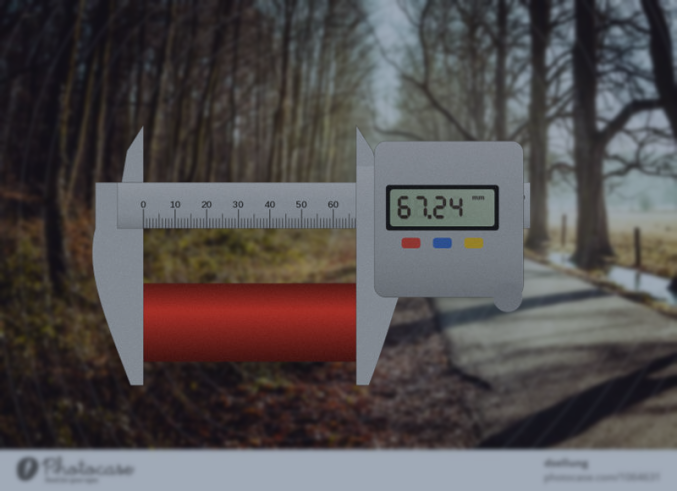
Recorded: value=67.24 unit=mm
